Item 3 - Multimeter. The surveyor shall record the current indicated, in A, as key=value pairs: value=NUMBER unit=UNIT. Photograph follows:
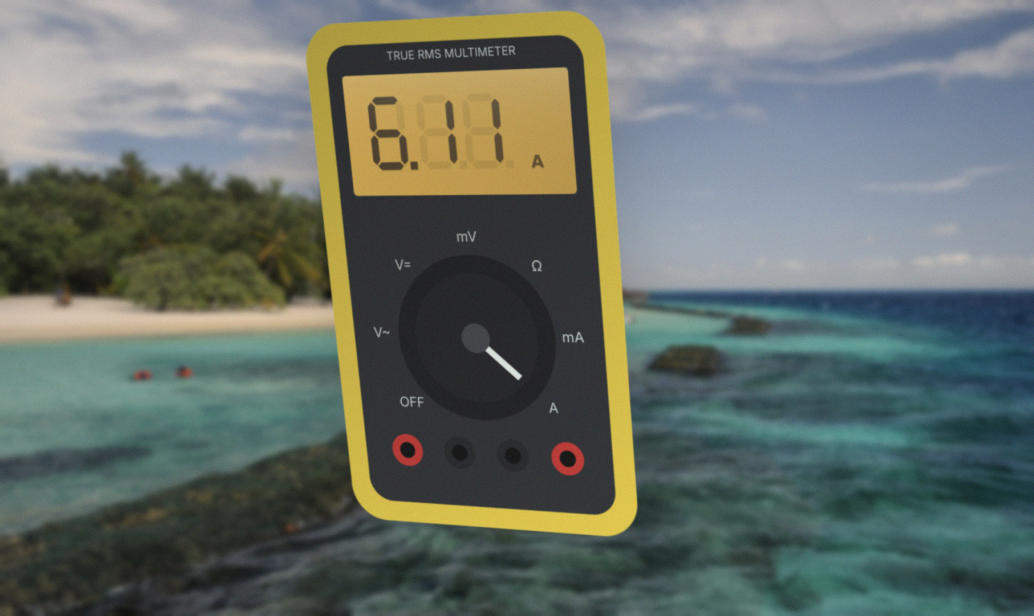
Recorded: value=6.11 unit=A
